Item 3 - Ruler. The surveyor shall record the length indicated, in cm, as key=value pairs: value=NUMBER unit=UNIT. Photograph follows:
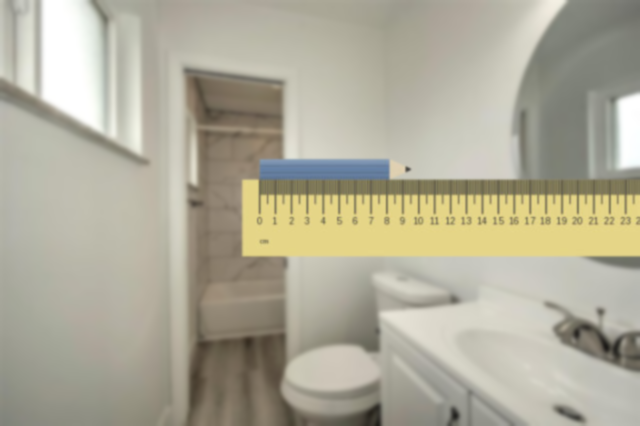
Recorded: value=9.5 unit=cm
